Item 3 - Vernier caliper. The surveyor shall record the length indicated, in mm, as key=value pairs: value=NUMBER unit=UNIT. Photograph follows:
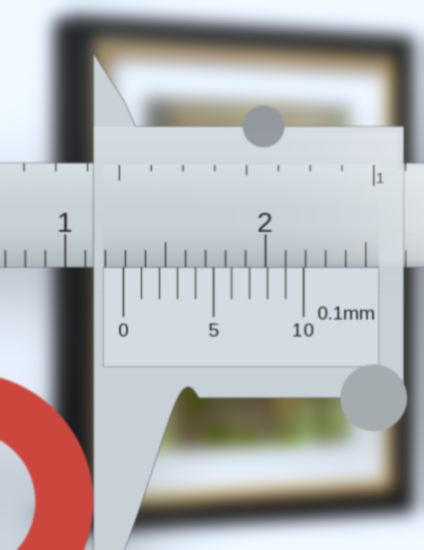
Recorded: value=12.9 unit=mm
